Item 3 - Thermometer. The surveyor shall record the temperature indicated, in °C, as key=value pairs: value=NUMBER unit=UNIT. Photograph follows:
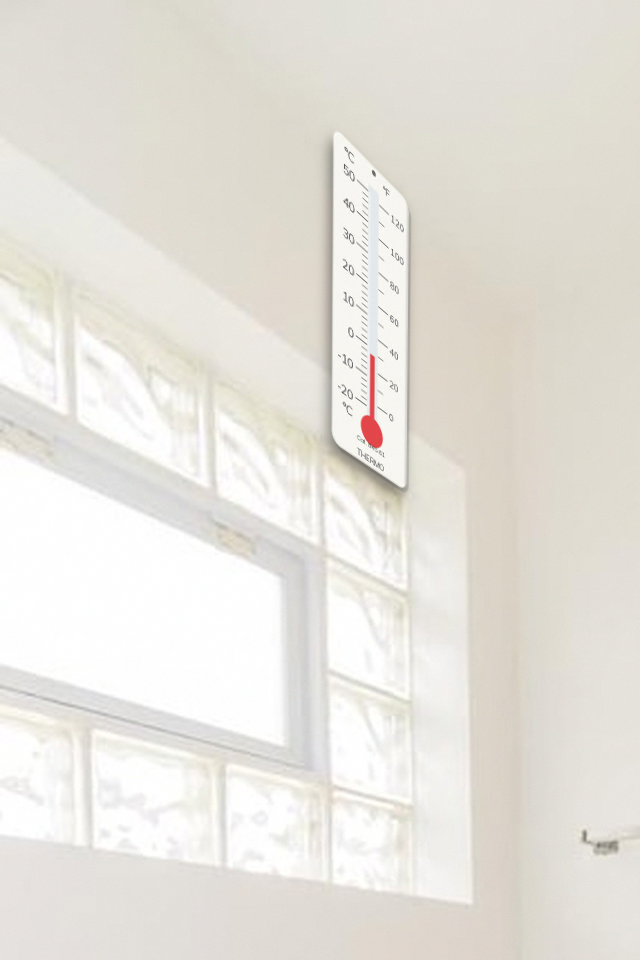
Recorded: value=-2 unit=°C
